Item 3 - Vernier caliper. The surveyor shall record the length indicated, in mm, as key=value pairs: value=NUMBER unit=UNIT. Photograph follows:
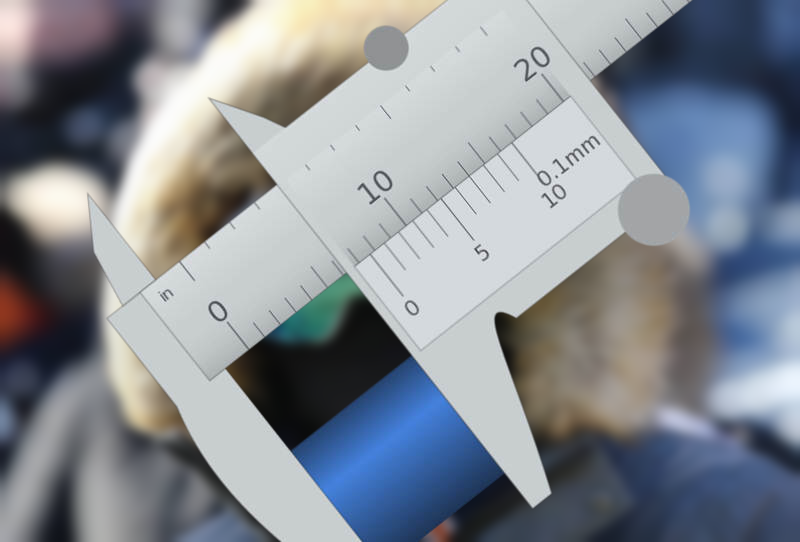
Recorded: value=7.7 unit=mm
